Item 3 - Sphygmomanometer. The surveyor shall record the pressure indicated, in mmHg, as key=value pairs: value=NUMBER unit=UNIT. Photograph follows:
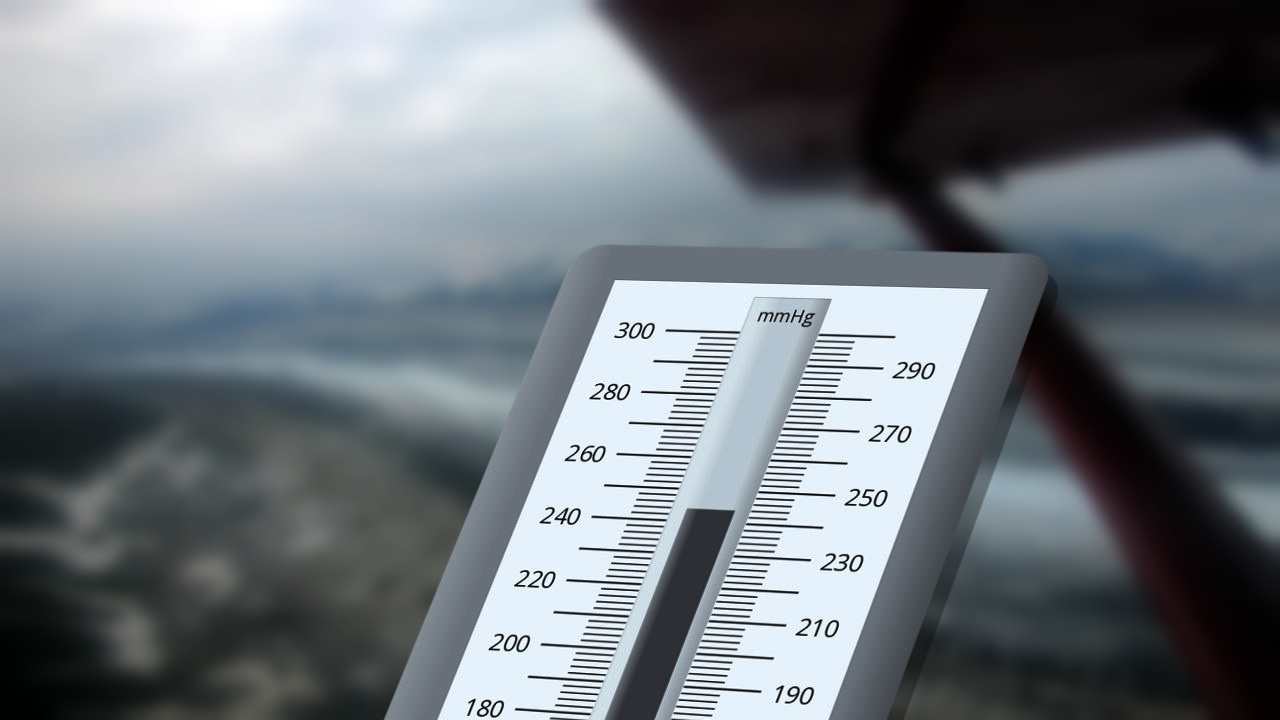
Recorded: value=244 unit=mmHg
